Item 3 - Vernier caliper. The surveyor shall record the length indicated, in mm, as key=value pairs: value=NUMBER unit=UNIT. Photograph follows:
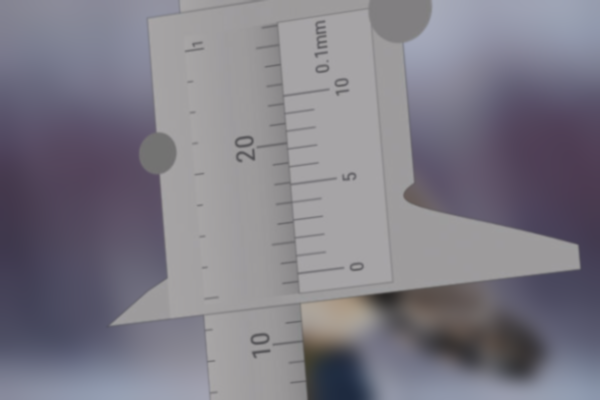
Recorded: value=13.4 unit=mm
